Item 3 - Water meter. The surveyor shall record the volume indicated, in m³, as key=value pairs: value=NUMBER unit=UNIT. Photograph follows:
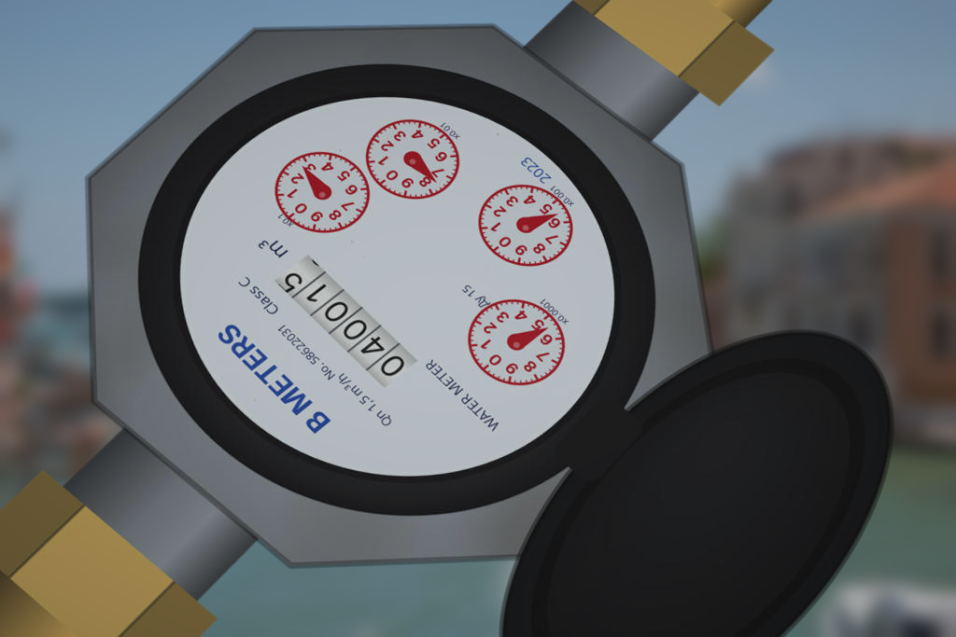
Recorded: value=40015.2755 unit=m³
